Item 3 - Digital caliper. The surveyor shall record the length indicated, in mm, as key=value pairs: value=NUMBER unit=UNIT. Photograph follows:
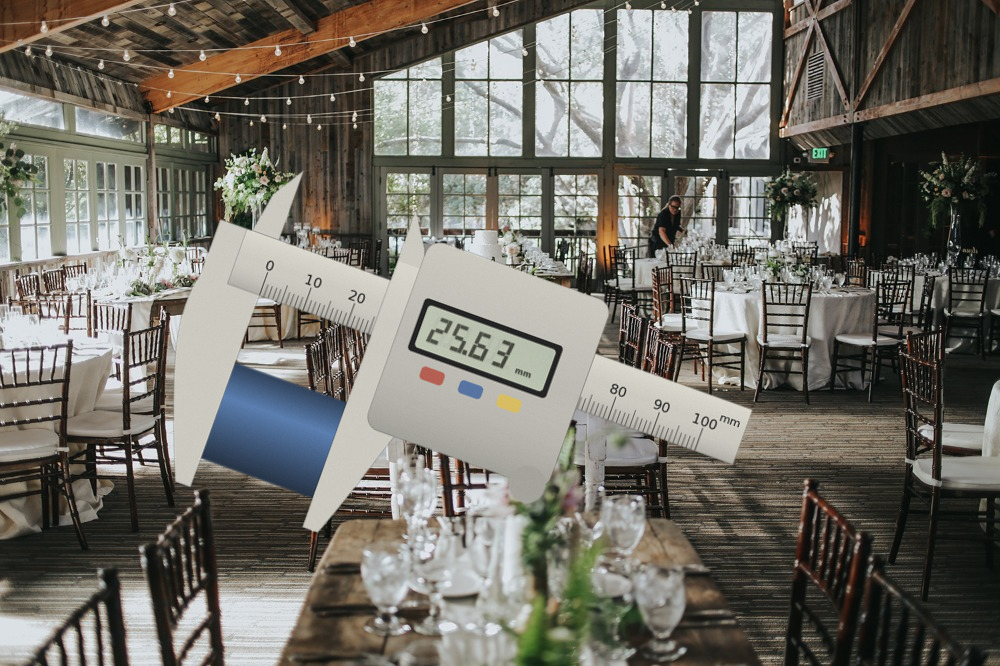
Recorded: value=25.63 unit=mm
